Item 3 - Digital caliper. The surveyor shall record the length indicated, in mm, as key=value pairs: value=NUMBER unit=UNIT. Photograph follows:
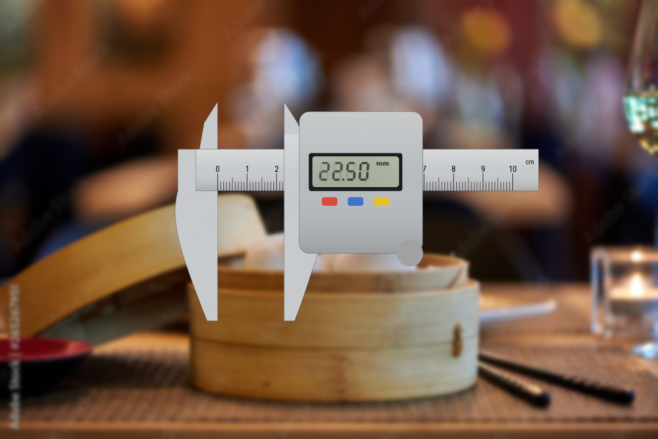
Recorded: value=22.50 unit=mm
